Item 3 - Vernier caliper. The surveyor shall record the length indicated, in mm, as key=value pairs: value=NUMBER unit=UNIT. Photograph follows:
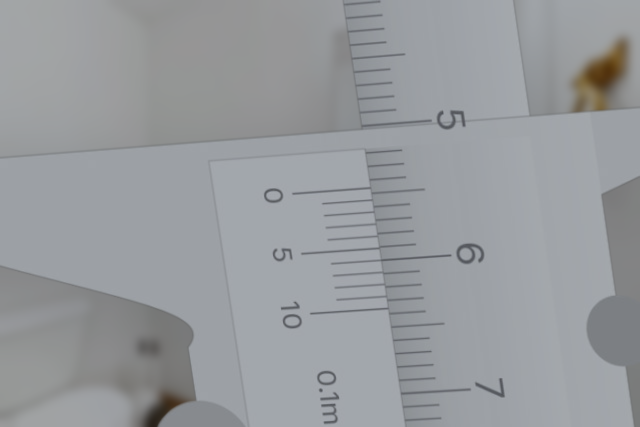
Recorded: value=54.6 unit=mm
